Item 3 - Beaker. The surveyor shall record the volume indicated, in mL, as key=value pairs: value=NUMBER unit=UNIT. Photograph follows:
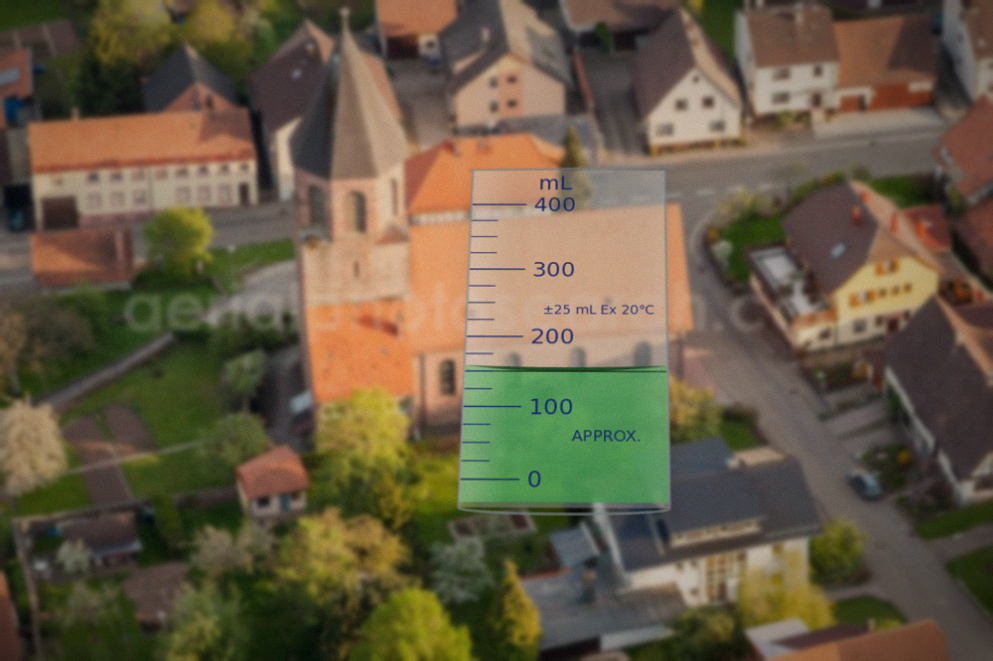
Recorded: value=150 unit=mL
